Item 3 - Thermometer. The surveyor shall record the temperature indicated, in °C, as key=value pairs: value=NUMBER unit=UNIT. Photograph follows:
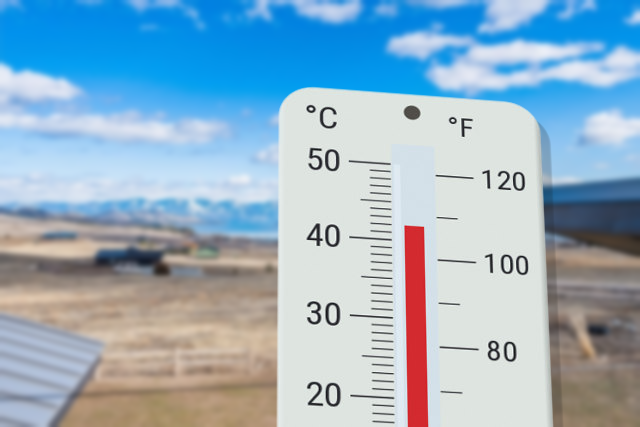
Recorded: value=42 unit=°C
